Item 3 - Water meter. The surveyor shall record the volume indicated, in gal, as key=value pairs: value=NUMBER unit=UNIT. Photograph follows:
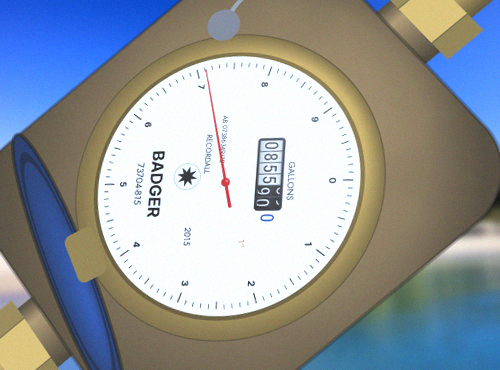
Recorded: value=855897.1 unit=gal
